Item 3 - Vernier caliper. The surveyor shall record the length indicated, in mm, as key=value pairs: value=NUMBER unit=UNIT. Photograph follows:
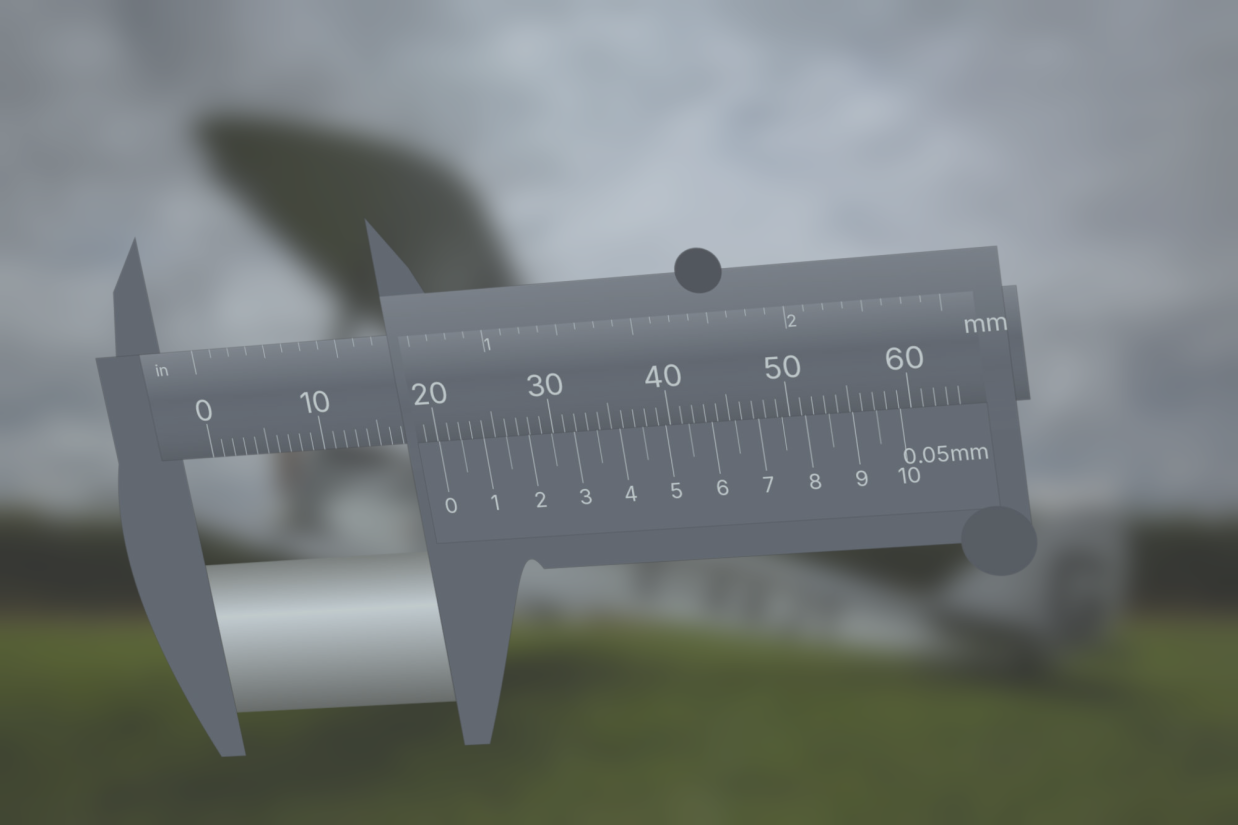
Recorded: value=20.1 unit=mm
